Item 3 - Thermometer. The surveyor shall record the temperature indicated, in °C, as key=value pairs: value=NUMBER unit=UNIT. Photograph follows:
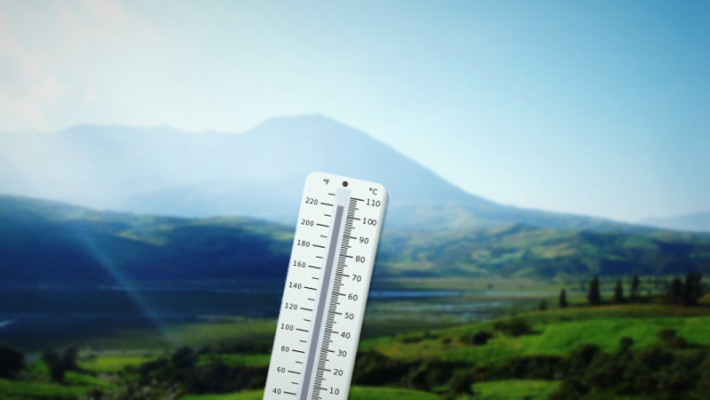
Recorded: value=105 unit=°C
